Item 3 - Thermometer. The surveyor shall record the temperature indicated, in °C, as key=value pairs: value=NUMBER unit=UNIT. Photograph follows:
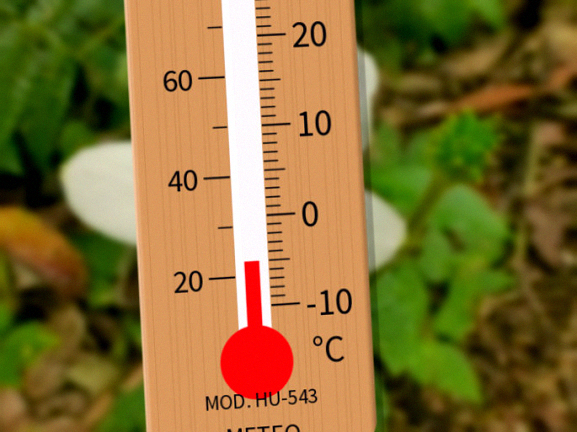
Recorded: value=-5 unit=°C
